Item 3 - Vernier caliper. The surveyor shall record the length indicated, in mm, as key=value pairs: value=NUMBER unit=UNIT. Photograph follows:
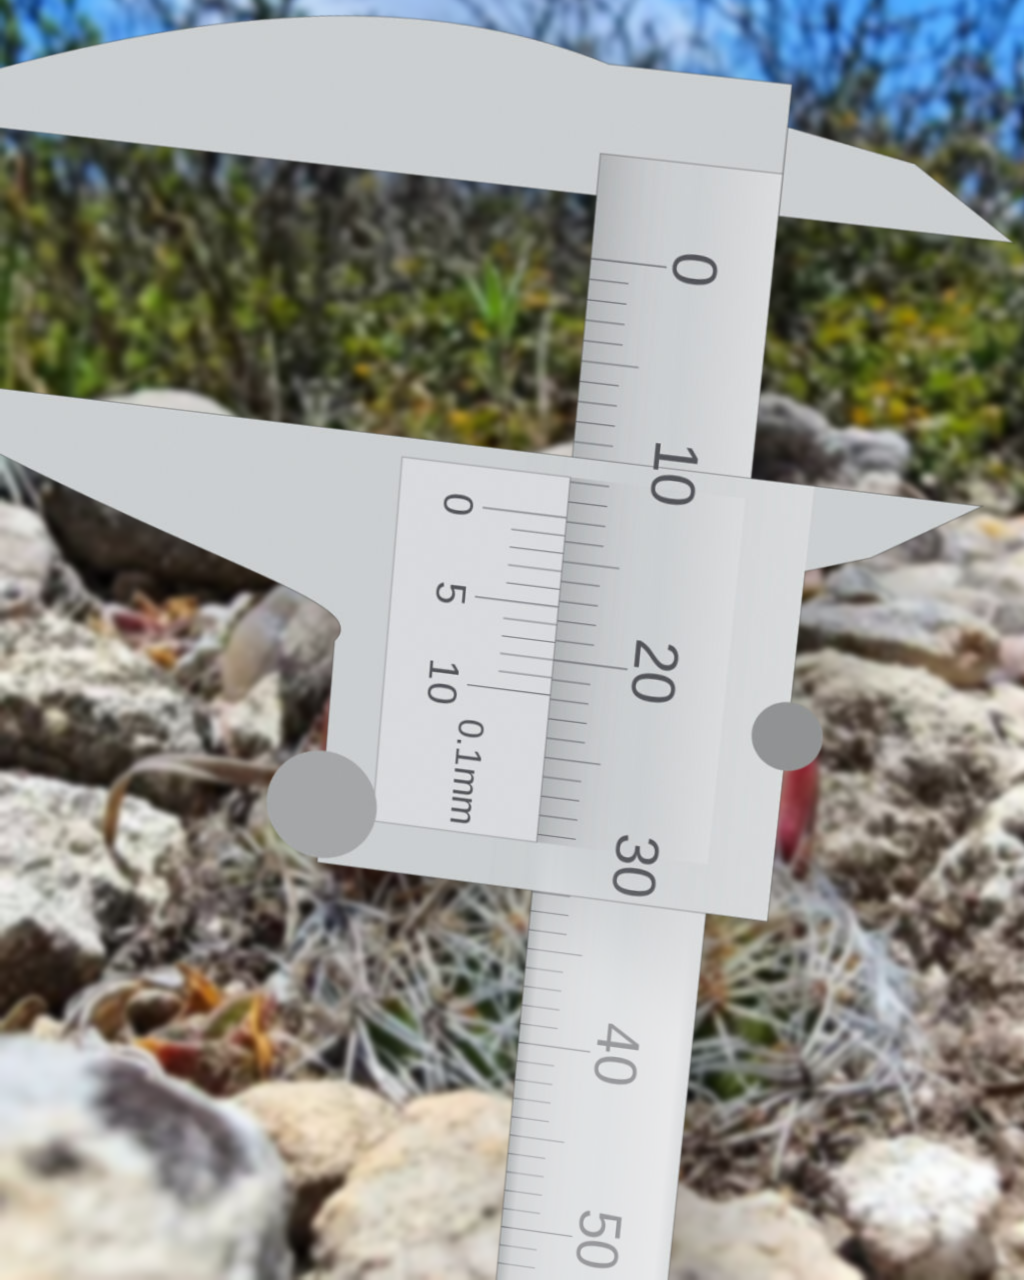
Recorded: value=12.8 unit=mm
